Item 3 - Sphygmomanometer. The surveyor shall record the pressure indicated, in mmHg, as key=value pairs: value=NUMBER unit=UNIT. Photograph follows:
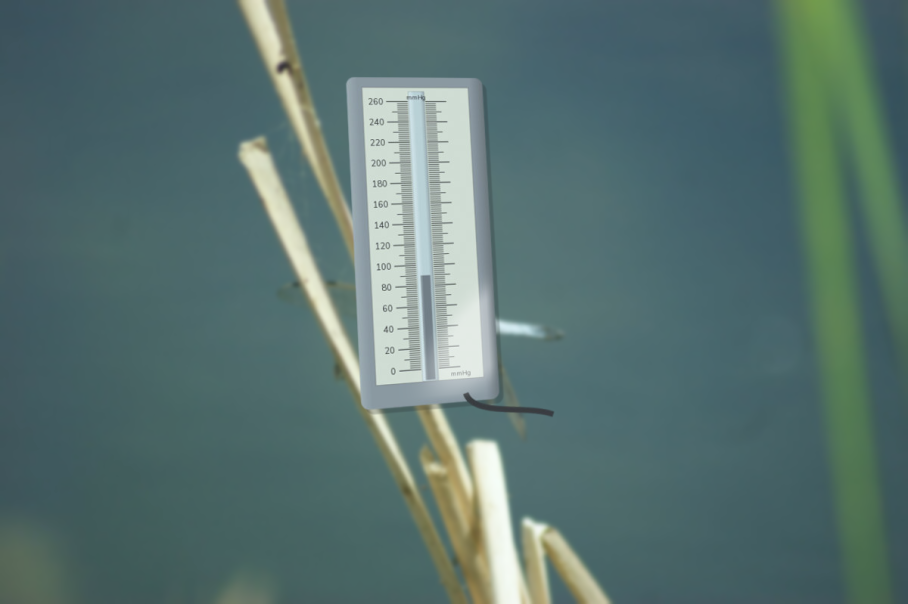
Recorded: value=90 unit=mmHg
